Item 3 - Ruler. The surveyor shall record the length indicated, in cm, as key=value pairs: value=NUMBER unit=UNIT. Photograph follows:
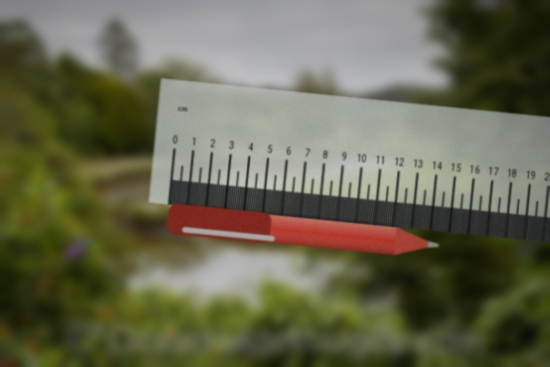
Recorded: value=14.5 unit=cm
